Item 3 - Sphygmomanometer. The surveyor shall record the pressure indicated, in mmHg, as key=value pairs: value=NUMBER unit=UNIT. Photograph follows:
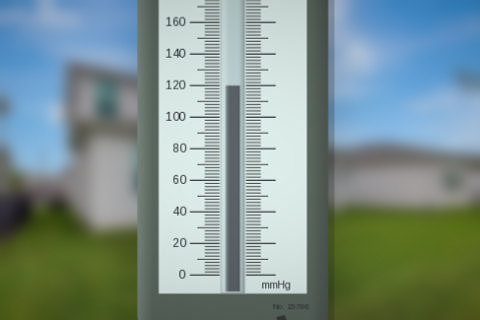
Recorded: value=120 unit=mmHg
